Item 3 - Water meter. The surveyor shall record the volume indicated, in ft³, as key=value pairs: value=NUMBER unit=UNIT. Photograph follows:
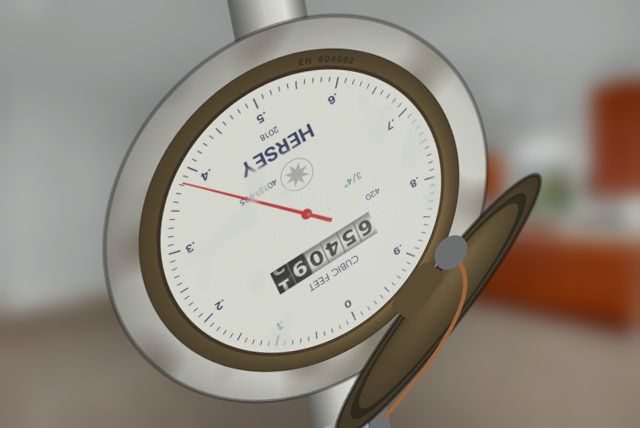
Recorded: value=654091.38 unit=ft³
